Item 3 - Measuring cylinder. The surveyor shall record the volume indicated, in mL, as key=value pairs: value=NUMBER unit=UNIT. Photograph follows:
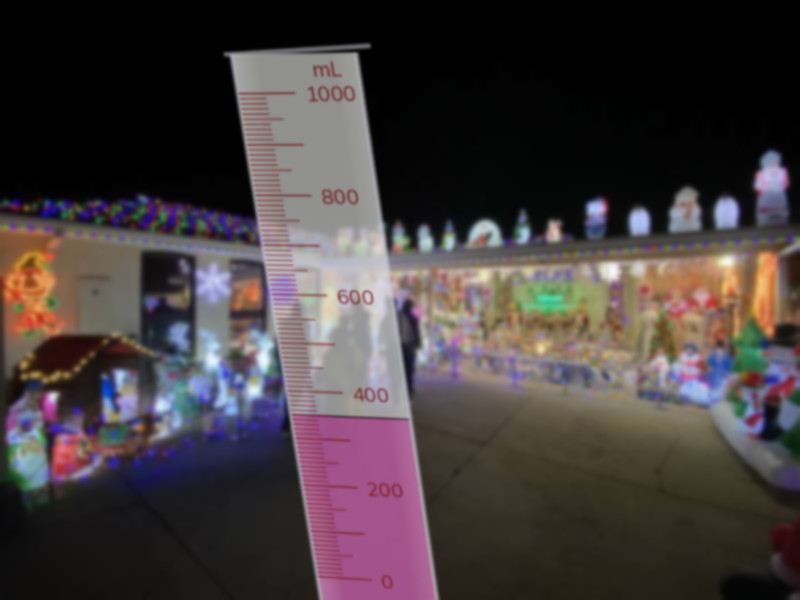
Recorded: value=350 unit=mL
